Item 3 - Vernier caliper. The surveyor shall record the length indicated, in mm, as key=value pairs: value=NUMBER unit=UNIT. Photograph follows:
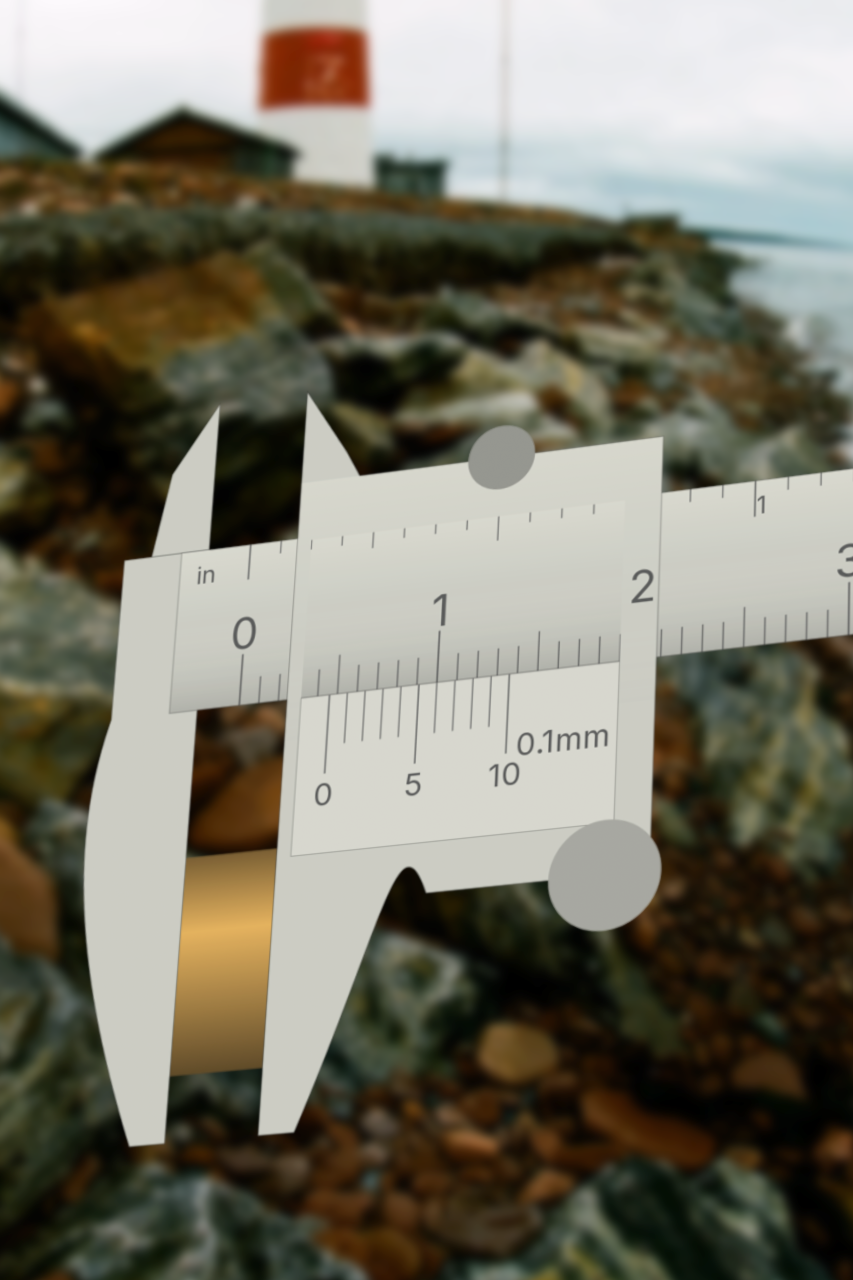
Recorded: value=4.6 unit=mm
